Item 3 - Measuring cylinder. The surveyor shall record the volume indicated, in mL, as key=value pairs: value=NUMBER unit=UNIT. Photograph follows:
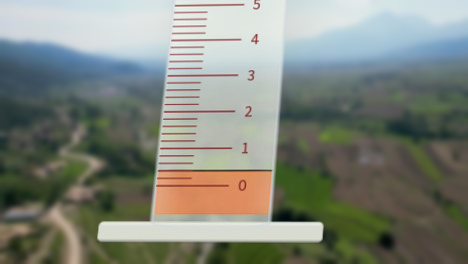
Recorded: value=0.4 unit=mL
